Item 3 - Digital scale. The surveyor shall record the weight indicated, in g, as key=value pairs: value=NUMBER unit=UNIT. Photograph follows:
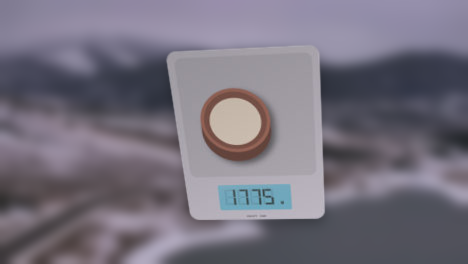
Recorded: value=1775 unit=g
